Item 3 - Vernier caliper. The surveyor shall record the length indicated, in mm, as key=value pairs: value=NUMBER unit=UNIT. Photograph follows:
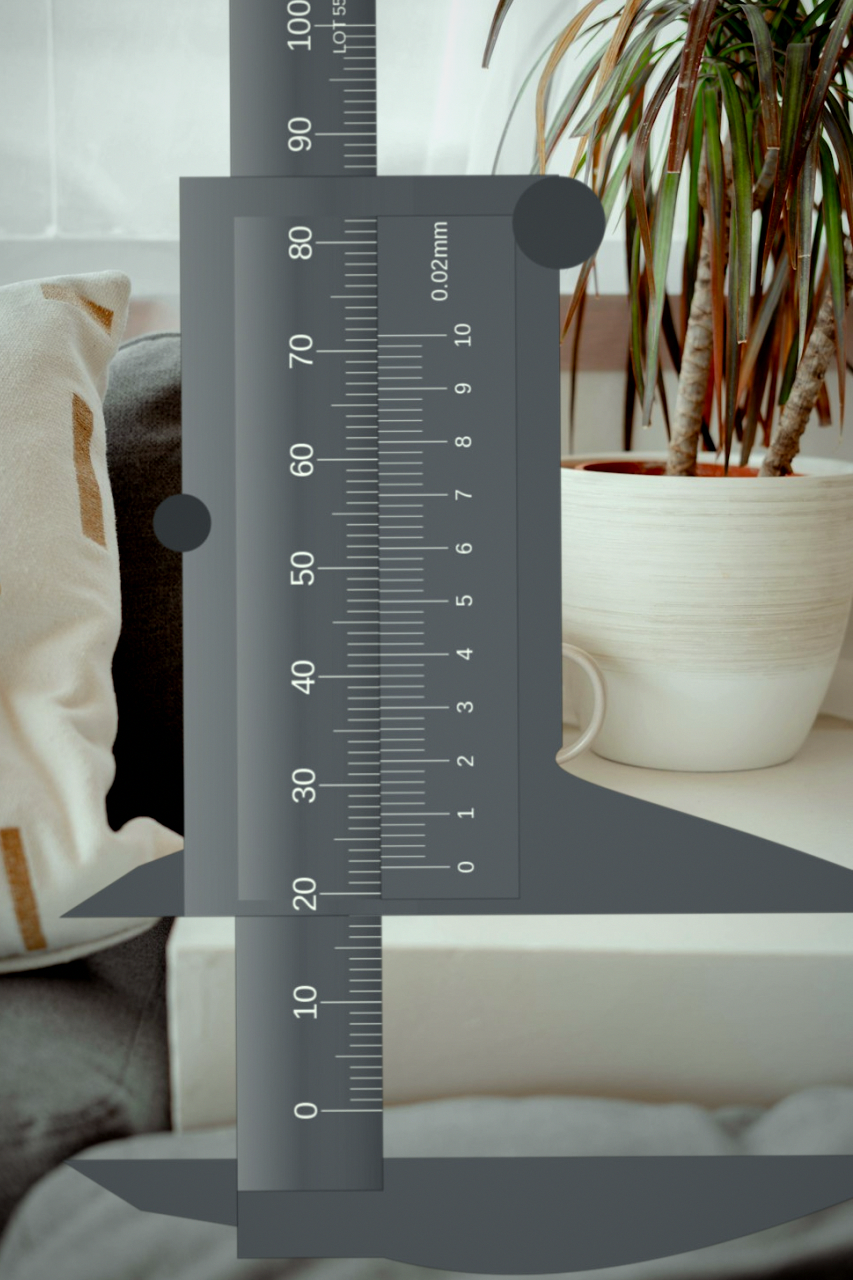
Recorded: value=22.4 unit=mm
